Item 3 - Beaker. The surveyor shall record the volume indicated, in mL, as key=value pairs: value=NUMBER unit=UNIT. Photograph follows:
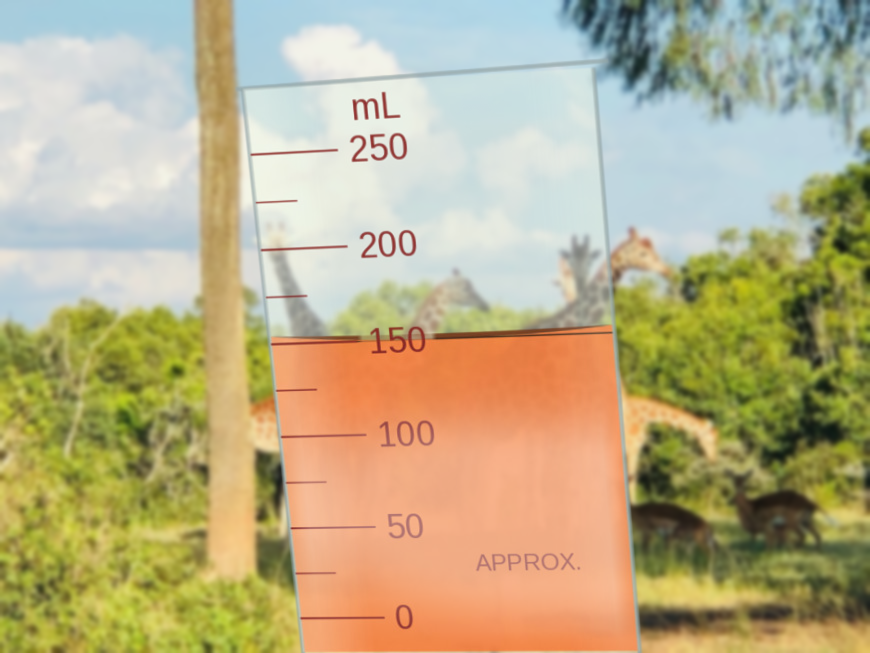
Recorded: value=150 unit=mL
